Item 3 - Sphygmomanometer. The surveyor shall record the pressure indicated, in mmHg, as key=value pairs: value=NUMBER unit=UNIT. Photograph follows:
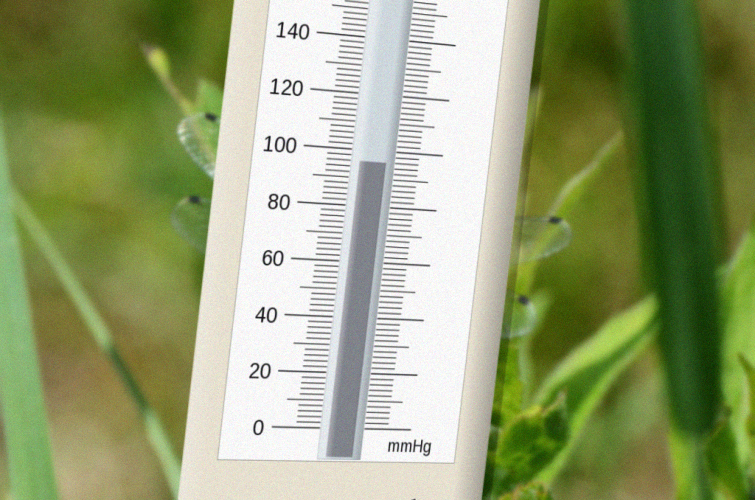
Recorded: value=96 unit=mmHg
